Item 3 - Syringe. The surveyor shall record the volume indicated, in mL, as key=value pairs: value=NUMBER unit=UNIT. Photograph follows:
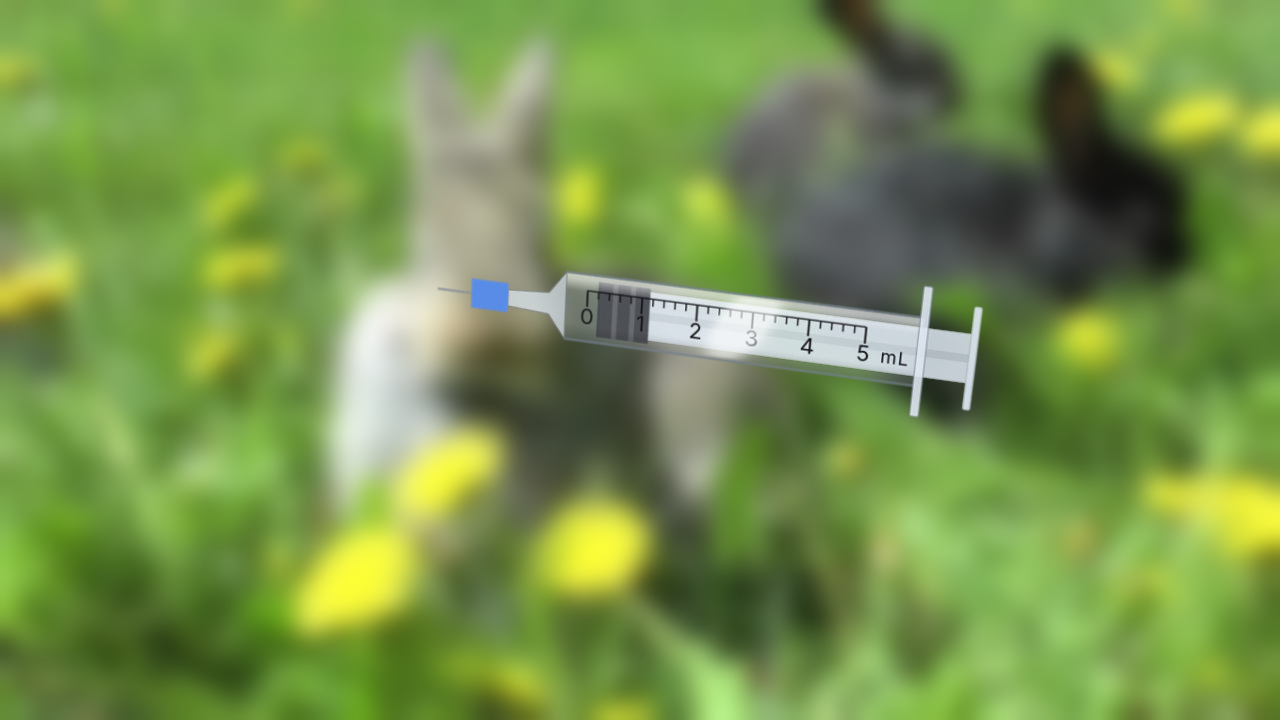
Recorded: value=0.2 unit=mL
